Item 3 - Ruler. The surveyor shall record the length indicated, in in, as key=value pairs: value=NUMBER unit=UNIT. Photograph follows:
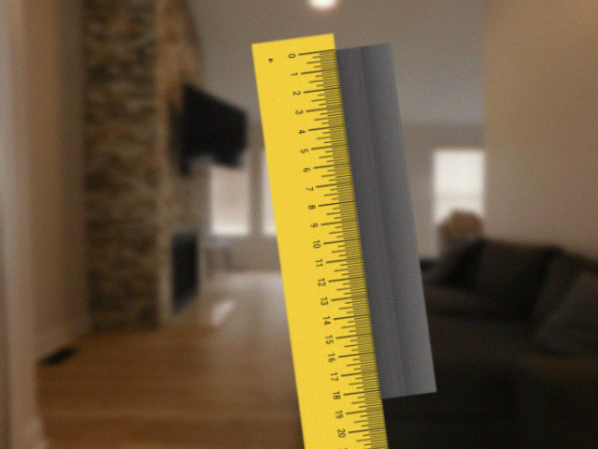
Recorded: value=18.5 unit=in
